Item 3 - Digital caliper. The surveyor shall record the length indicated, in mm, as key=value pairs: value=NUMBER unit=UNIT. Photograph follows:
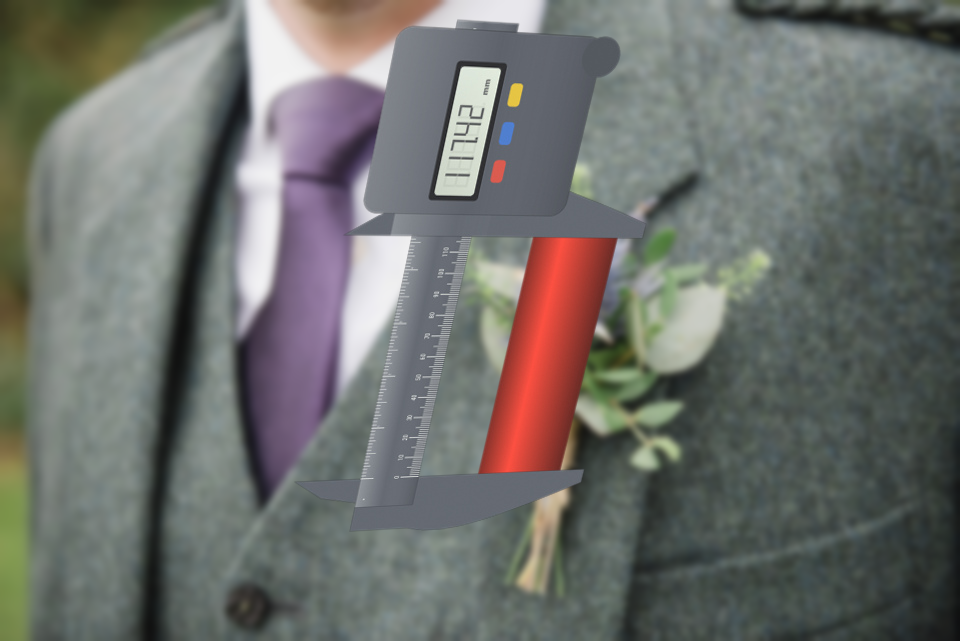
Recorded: value=117.42 unit=mm
